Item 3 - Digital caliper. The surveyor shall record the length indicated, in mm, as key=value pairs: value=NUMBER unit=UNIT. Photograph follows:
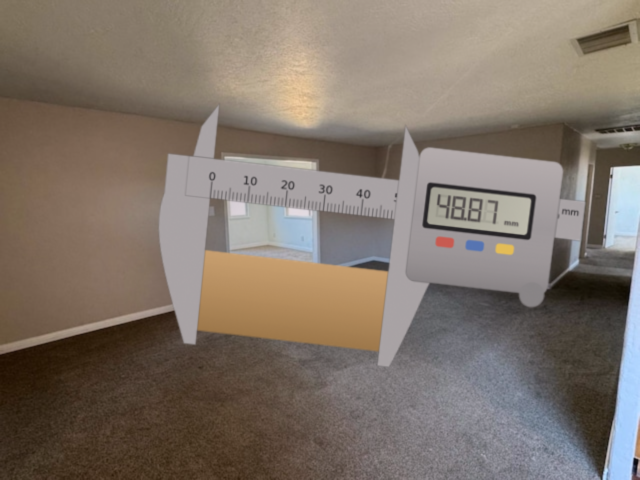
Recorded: value=48.87 unit=mm
